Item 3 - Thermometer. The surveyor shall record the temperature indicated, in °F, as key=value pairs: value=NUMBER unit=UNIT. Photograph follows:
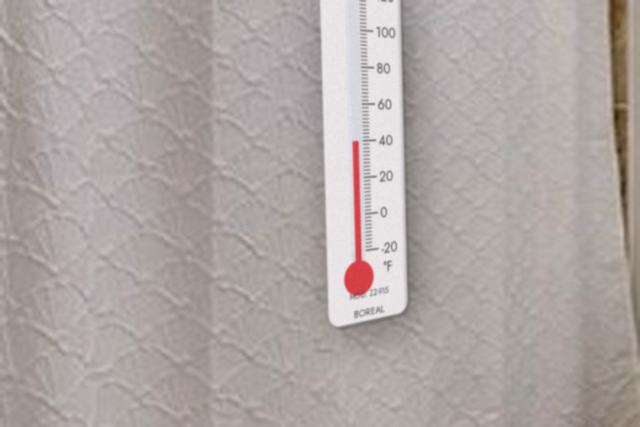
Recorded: value=40 unit=°F
